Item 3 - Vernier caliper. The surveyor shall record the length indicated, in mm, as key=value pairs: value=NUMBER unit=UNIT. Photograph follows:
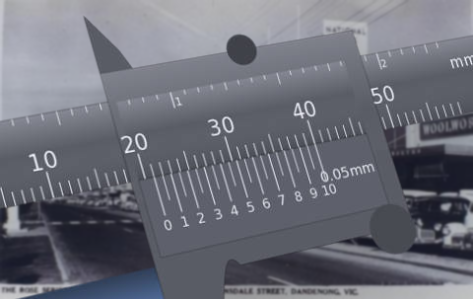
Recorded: value=21.0 unit=mm
